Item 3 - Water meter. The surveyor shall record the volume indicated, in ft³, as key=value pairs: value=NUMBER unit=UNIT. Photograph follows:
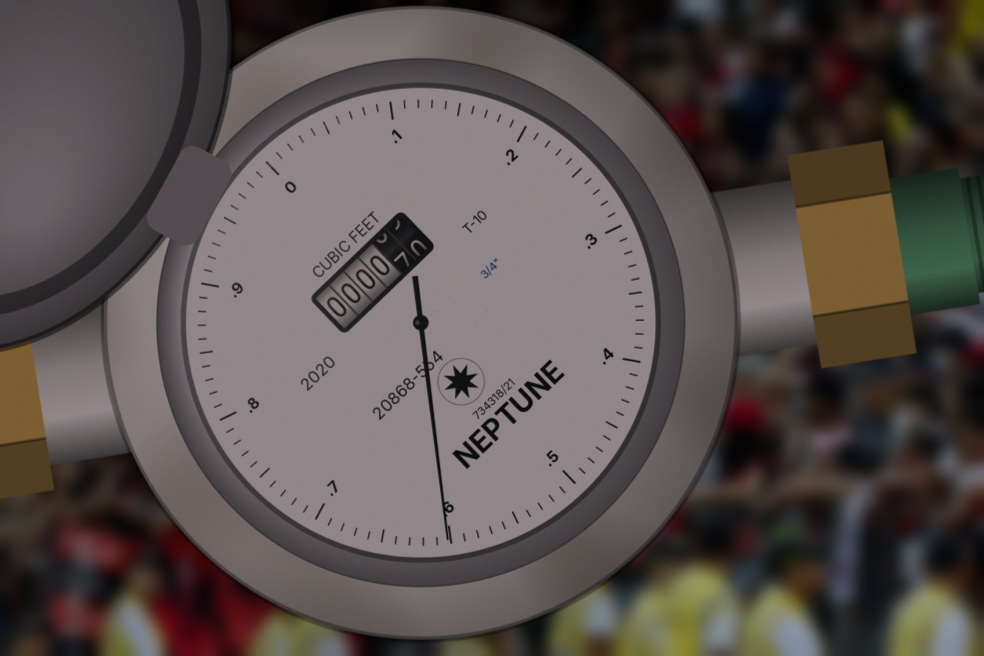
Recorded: value=69.60 unit=ft³
